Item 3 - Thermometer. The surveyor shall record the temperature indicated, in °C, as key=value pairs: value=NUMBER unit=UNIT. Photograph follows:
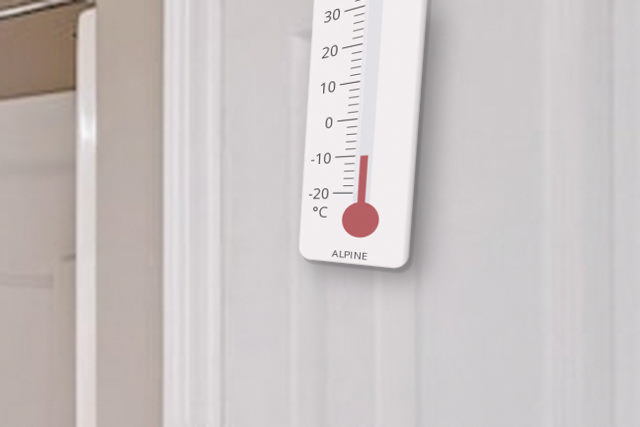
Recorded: value=-10 unit=°C
